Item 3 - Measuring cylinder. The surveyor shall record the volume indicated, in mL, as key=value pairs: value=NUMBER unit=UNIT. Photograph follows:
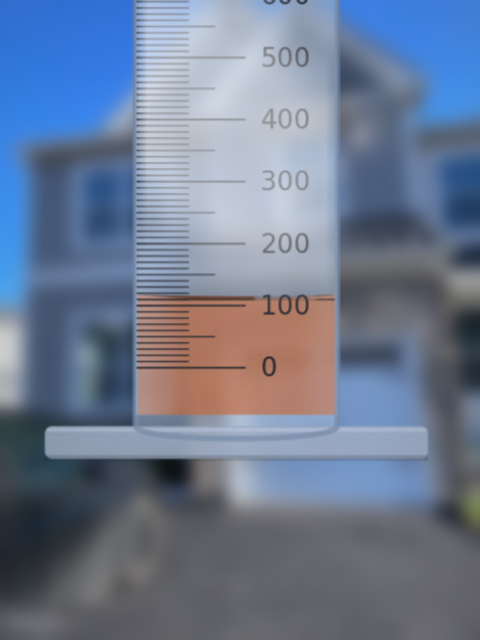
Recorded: value=110 unit=mL
